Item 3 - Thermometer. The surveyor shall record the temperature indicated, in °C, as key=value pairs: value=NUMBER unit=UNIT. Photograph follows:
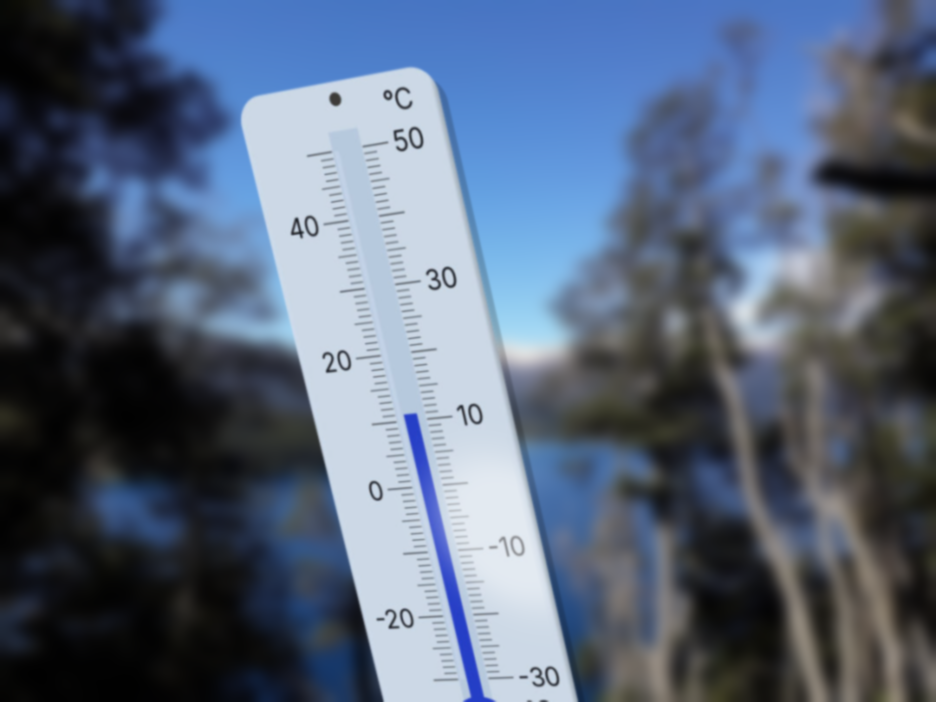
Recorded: value=11 unit=°C
